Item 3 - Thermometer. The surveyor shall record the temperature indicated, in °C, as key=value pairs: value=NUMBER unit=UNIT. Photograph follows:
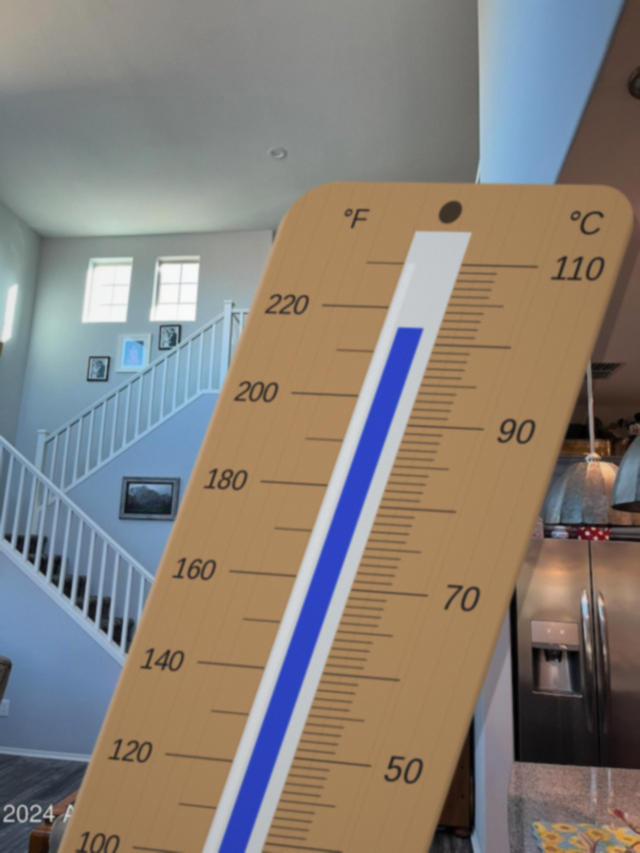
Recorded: value=102 unit=°C
